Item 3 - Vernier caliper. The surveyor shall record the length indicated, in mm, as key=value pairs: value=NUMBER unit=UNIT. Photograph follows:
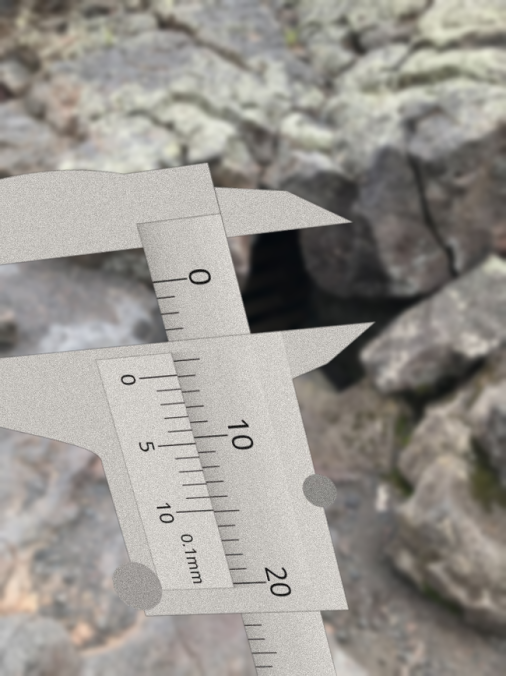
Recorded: value=5.9 unit=mm
